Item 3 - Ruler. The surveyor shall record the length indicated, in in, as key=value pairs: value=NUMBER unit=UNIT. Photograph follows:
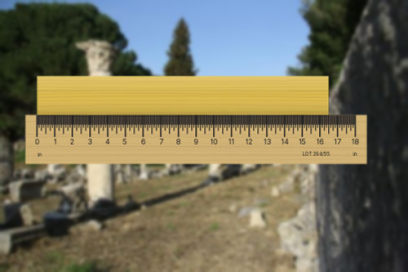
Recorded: value=16.5 unit=in
